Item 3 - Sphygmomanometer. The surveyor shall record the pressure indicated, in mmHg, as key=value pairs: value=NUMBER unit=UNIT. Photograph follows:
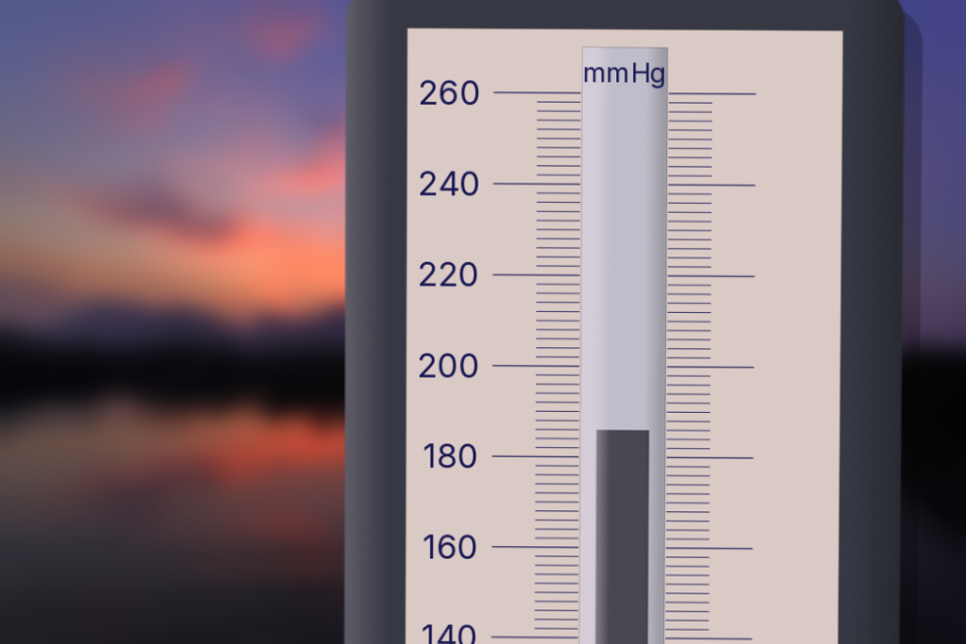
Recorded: value=186 unit=mmHg
